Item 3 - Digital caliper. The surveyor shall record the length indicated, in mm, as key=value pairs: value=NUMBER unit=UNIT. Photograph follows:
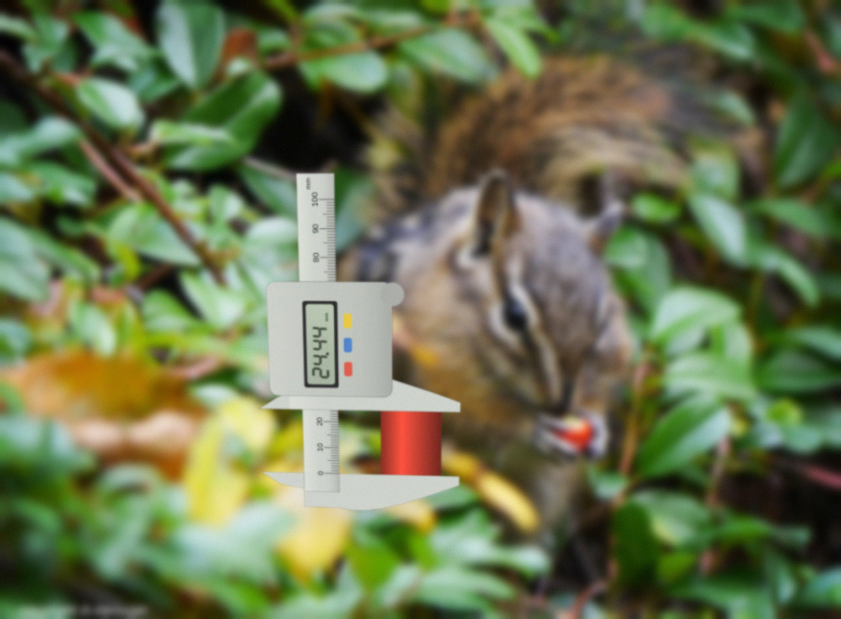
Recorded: value=24.44 unit=mm
